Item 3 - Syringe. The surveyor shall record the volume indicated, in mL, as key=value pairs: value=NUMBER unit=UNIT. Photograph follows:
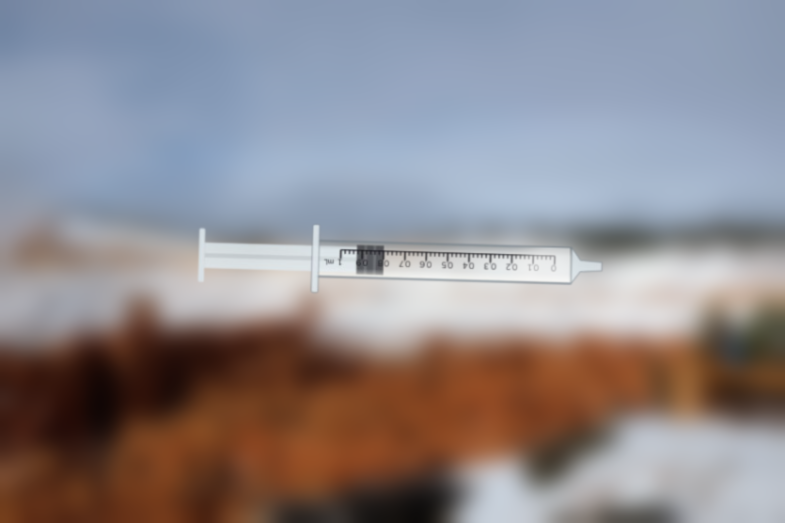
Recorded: value=0.8 unit=mL
